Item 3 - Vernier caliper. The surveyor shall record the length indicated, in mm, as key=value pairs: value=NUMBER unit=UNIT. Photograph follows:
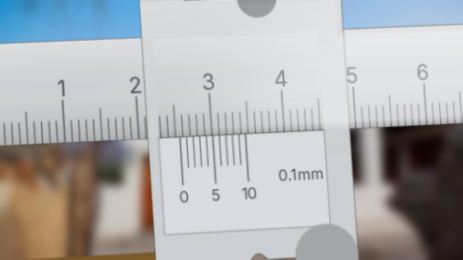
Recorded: value=25.6 unit=mm
